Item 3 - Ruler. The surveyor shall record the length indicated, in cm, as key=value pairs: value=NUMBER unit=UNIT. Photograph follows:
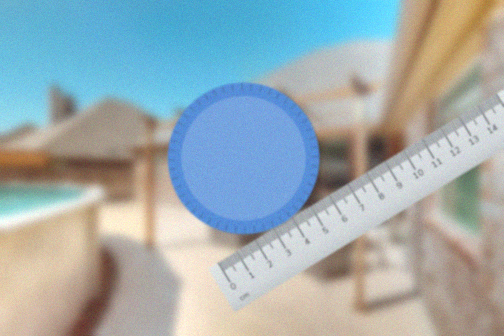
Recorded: value=7 unit=cm
